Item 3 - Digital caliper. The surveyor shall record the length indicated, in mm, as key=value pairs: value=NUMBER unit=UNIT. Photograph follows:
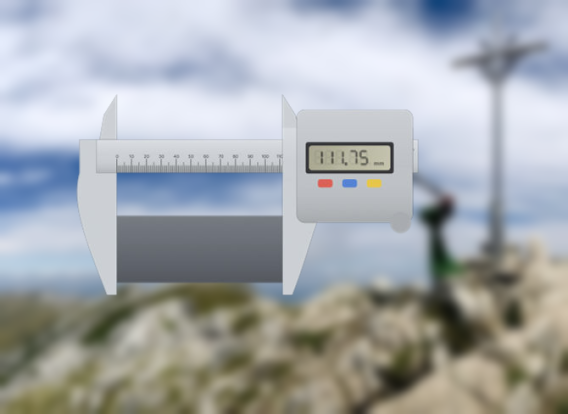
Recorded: value=111.75 unit=mm
